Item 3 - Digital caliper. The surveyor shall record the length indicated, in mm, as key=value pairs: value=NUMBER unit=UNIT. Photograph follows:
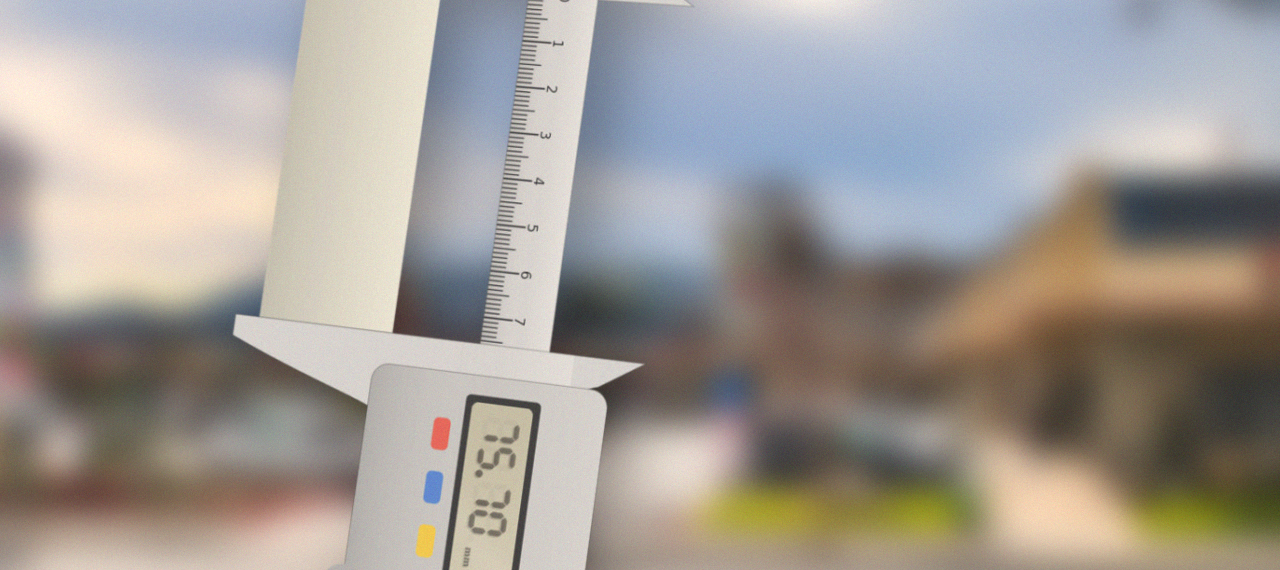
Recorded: value=75.70 unit=mm
